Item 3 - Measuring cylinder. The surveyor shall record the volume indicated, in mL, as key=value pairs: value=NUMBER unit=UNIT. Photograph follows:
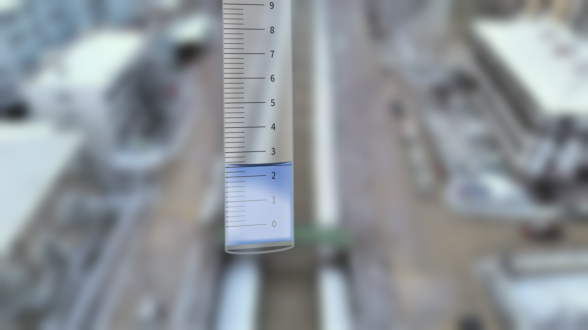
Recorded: value=2.4 unit=mL
